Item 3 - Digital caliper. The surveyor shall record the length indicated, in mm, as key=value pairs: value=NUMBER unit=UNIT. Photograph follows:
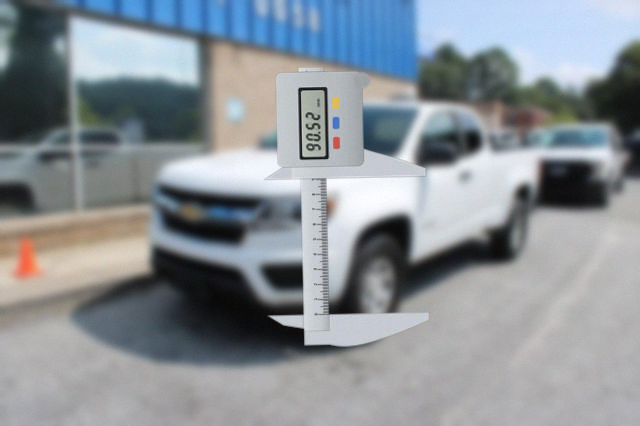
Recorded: value=90.52 unit=mm
